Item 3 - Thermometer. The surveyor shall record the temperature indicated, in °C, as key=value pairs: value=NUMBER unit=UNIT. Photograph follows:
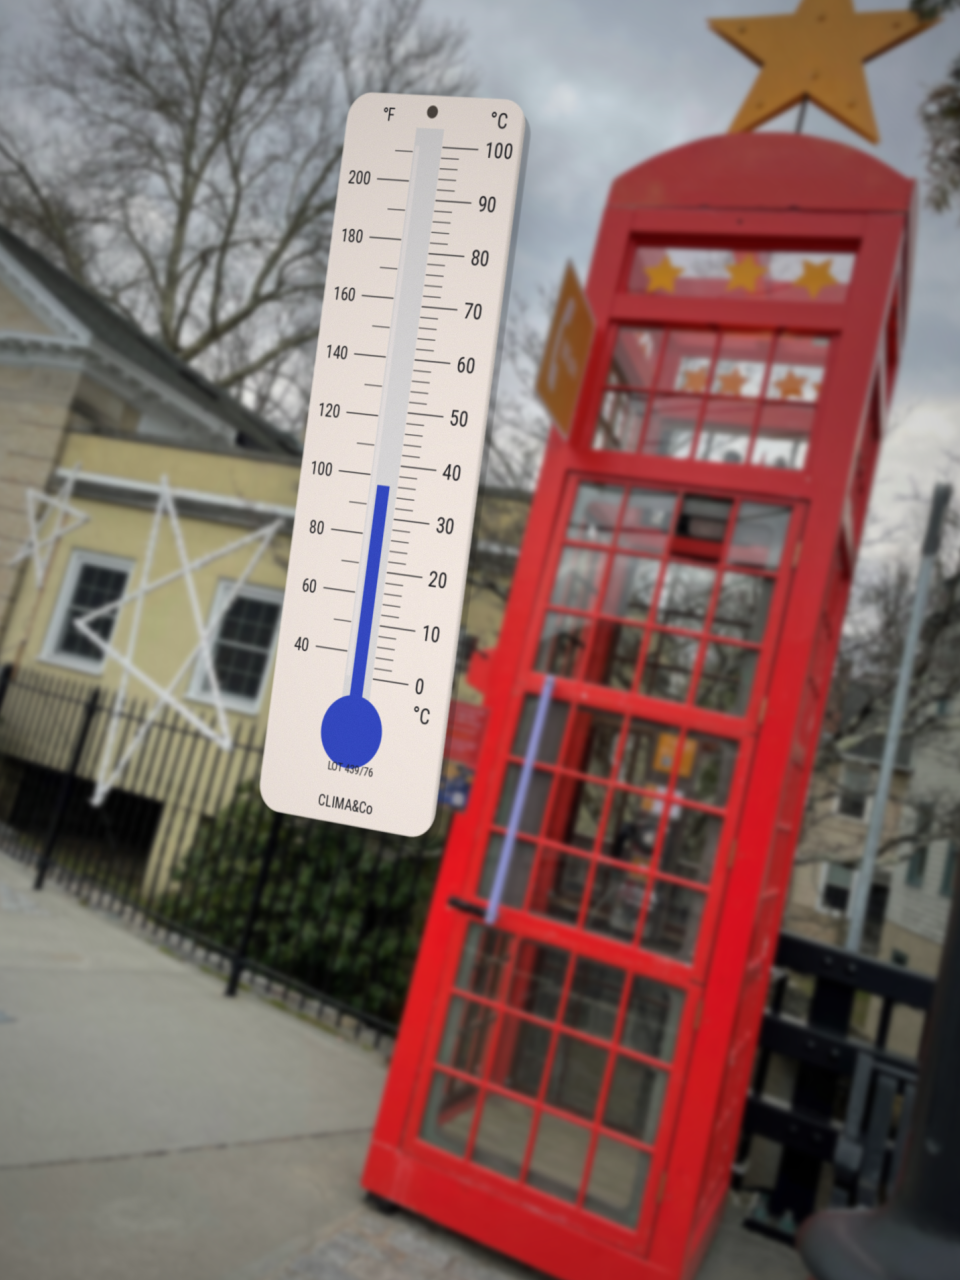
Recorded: value=36 unit=°C
